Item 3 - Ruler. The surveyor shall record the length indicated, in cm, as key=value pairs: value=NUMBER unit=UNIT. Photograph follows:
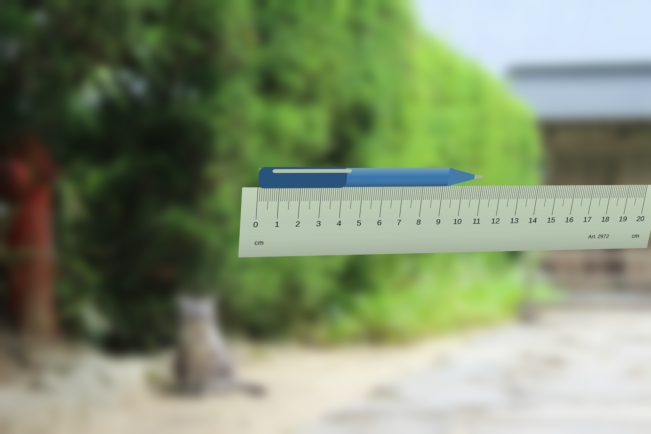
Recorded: value=11 unit=cm
